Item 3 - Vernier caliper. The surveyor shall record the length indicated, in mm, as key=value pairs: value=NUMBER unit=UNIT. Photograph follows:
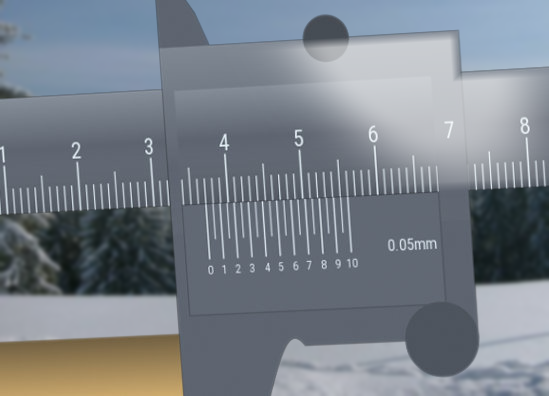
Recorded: value=37.0 unit=mm
